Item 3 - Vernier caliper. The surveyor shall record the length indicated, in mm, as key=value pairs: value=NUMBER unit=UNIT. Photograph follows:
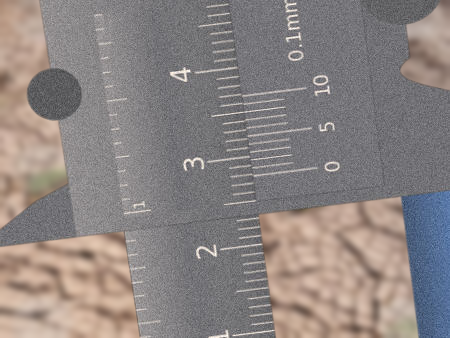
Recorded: value=27.8 unit=mm
